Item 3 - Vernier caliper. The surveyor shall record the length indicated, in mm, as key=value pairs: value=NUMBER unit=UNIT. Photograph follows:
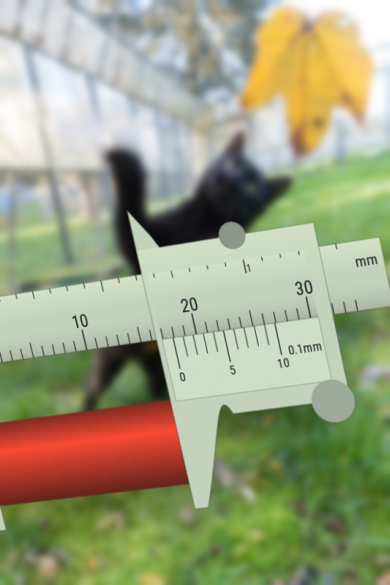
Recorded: value=17.9 unit=mm
